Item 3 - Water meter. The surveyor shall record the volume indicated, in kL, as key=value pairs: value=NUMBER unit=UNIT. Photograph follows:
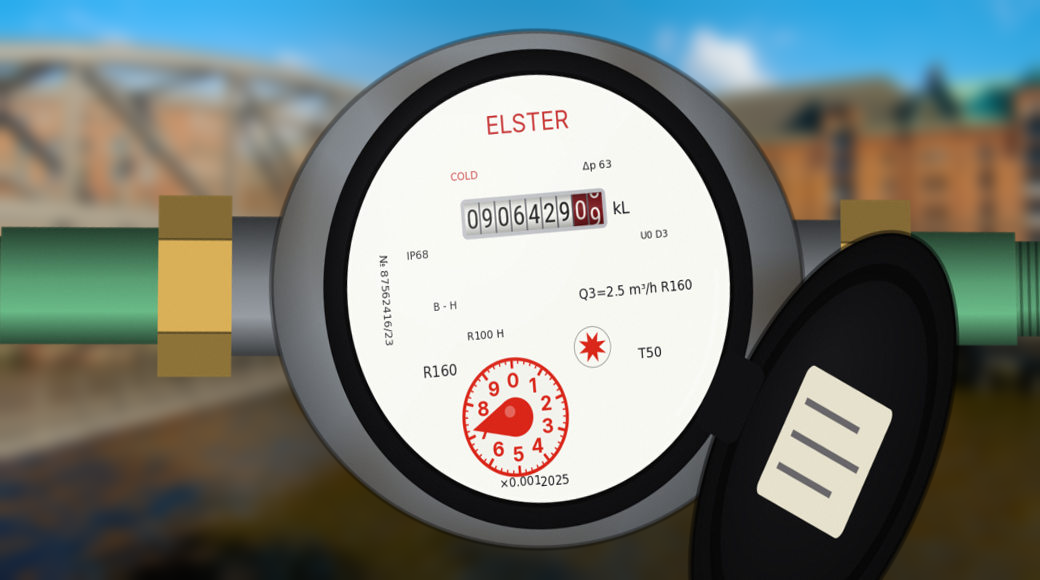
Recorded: value=906429.087 unit=kL
